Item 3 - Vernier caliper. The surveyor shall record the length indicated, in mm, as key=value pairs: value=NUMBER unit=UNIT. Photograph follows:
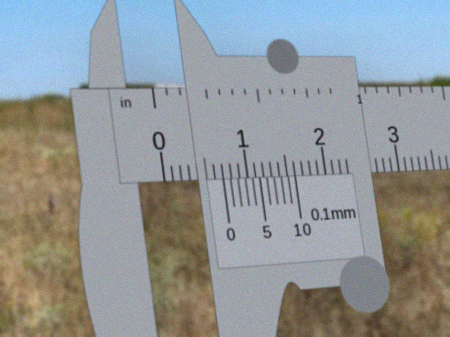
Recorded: value=7.0 unit=mm
